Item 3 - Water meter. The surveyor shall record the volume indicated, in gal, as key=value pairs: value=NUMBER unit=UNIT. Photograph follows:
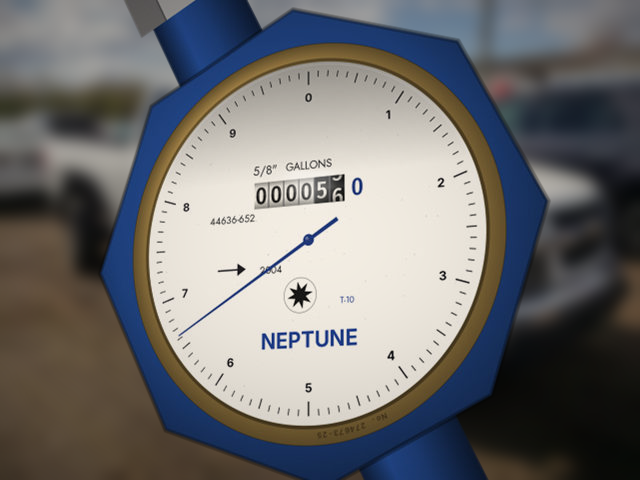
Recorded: value=556.6 unit=gal
